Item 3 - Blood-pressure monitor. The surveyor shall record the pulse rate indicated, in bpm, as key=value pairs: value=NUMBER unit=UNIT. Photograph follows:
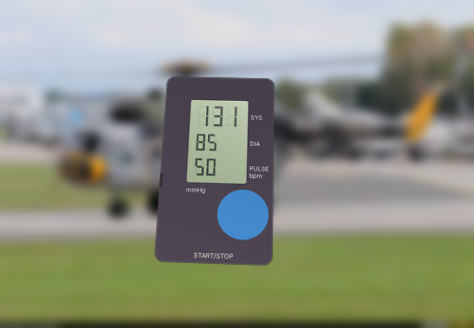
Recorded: value=50 unit=bpm
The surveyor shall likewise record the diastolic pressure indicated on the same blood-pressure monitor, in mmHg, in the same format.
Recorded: value=85 unit=mmHg
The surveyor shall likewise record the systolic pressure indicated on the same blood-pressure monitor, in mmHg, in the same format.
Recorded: value=131 unit=mmHg
